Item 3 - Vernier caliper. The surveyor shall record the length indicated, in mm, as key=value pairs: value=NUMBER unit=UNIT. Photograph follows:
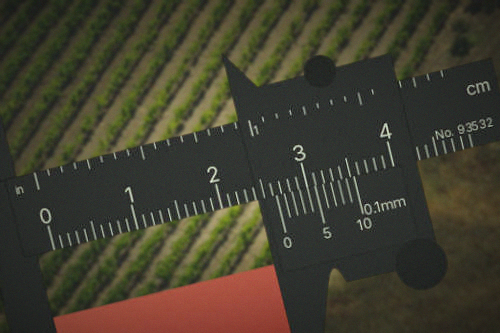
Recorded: value=26.4 unit=mm
